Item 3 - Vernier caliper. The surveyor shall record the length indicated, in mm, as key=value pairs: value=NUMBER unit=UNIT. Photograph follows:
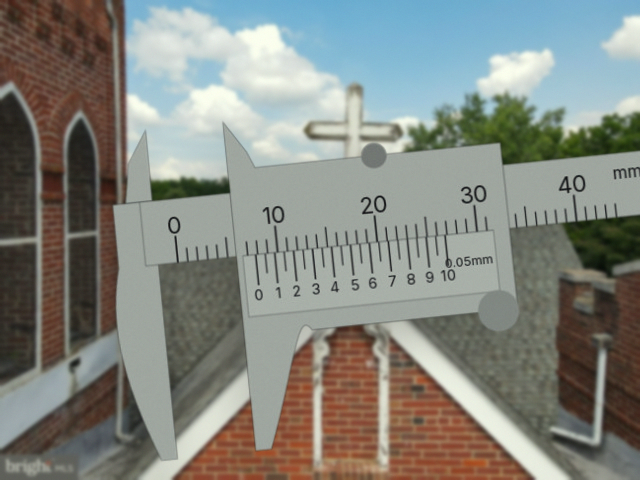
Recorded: value=7.8 unit=mm
